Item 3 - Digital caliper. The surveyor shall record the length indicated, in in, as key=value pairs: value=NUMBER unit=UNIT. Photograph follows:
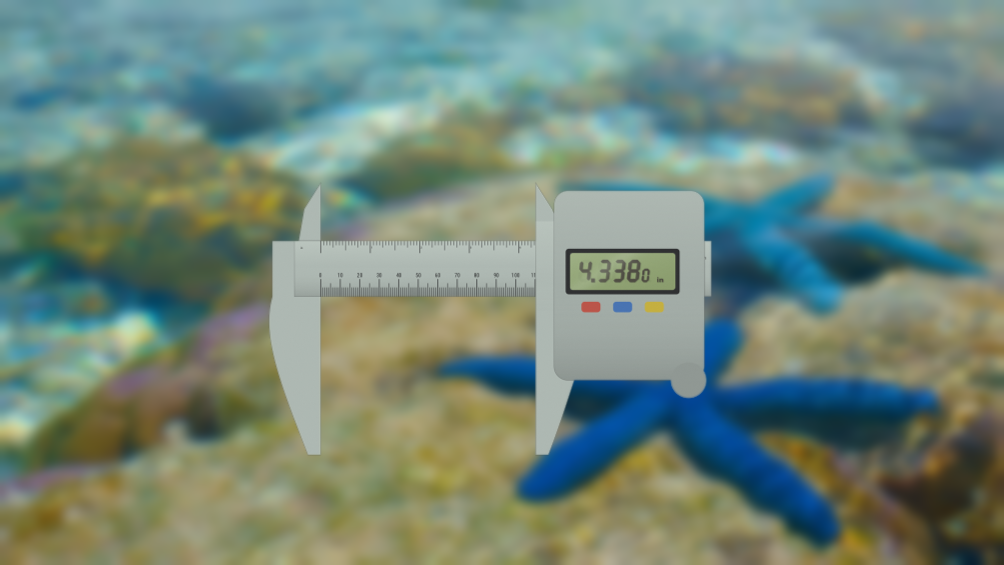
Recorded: value=4.3380 unit=in
